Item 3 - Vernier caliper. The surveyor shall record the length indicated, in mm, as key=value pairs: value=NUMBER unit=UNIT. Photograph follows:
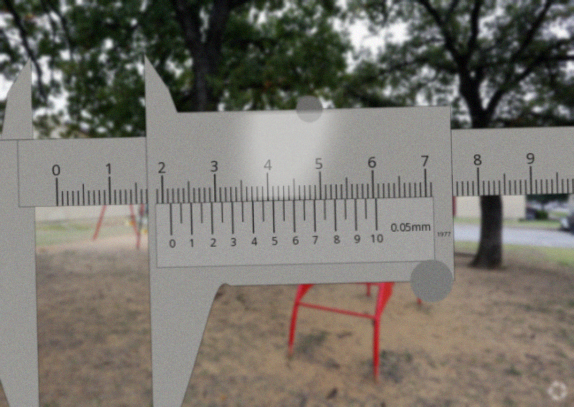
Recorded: value=21.5 unit=mm
